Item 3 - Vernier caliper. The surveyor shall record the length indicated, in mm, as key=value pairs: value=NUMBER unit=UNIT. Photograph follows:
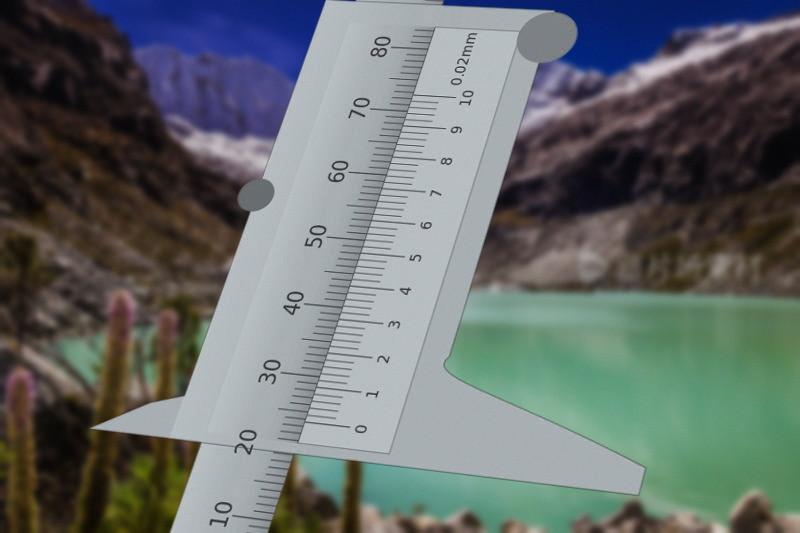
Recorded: value=23.6 unit=mm
